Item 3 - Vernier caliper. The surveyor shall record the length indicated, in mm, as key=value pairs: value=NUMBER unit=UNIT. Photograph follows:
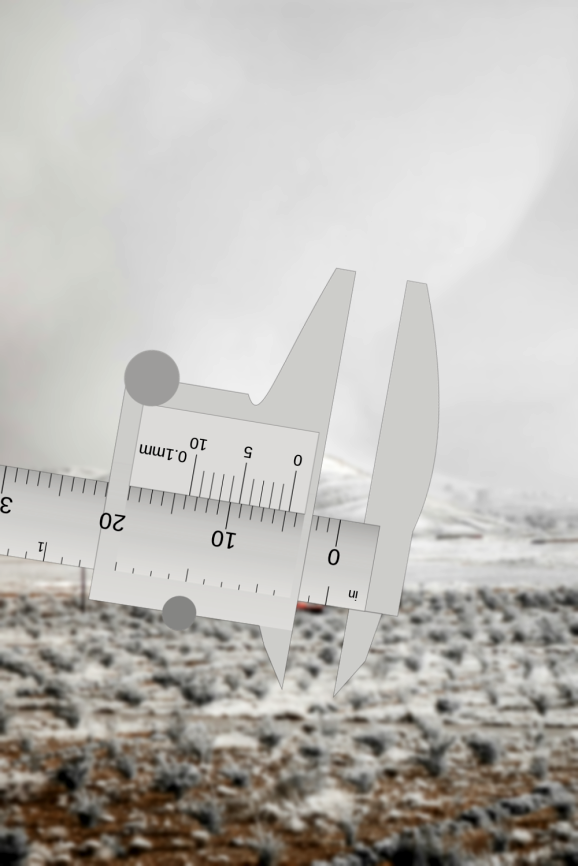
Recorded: value=4.7 unit=mm
